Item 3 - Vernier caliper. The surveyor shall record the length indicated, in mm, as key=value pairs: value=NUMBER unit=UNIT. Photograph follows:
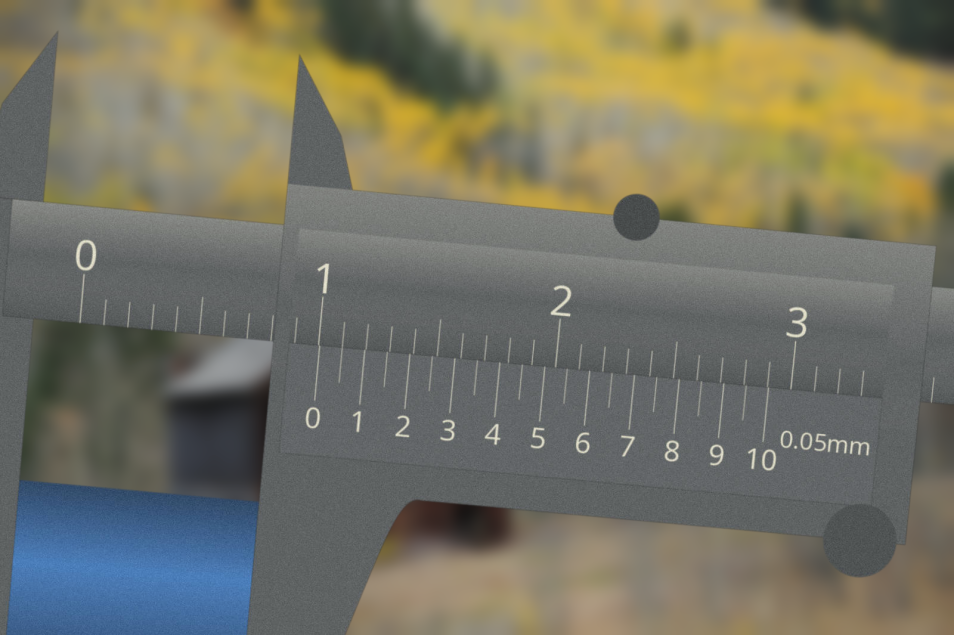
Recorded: value=10.05 unit=mm
